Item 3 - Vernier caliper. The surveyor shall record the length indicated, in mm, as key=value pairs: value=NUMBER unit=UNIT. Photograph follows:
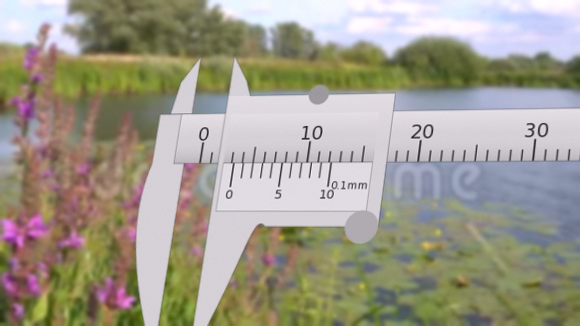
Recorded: value=3.2 unit=mm
